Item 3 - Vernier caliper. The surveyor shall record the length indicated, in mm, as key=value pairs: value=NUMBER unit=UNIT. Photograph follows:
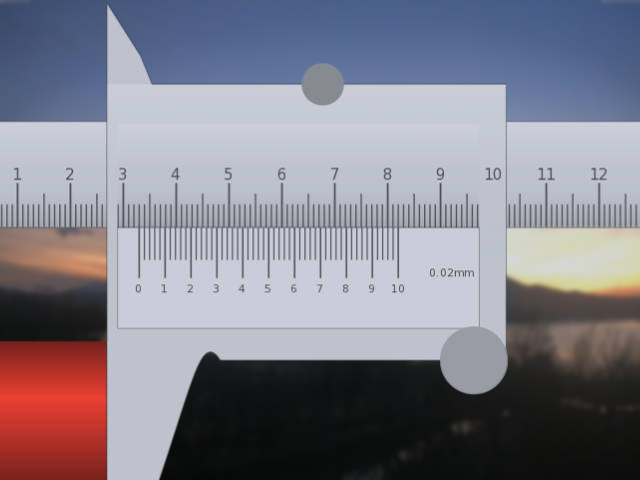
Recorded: value=33.0 unit=mm
